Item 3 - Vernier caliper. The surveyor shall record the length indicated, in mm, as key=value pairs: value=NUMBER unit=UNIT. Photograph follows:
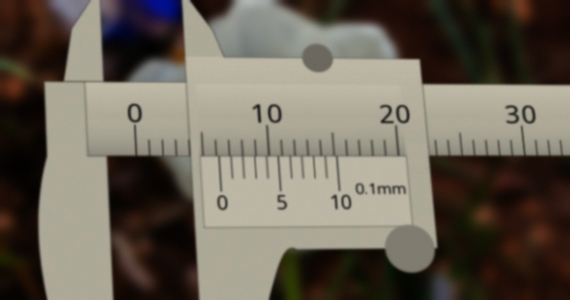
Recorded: value=6.2 unit=mm
